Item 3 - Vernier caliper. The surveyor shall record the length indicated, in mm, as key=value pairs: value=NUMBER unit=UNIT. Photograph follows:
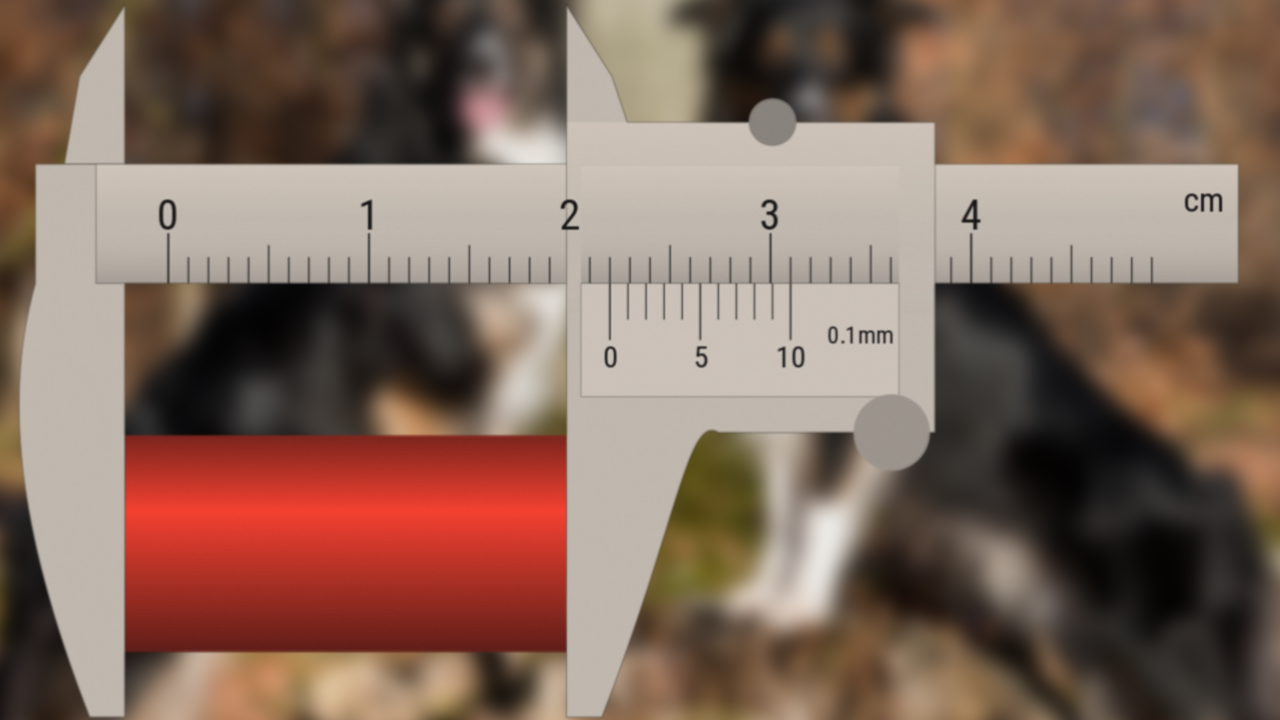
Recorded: value=22.0 unit=mm
